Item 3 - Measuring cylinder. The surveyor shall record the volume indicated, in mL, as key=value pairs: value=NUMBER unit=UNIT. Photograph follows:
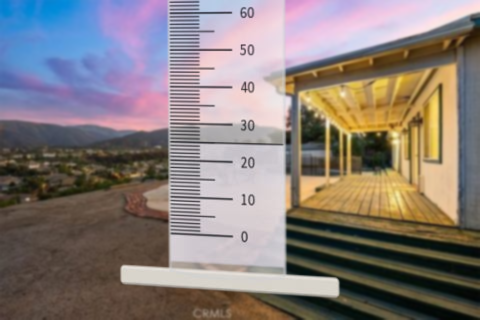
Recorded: value=25 unit=mL
